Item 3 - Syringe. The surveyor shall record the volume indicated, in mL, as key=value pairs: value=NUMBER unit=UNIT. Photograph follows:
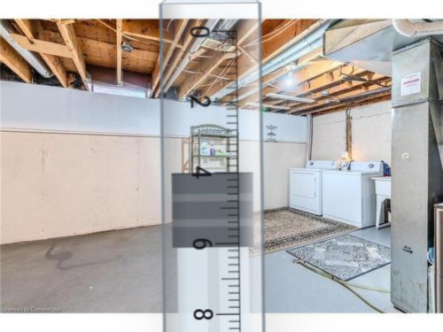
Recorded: value=4 unit=mL
